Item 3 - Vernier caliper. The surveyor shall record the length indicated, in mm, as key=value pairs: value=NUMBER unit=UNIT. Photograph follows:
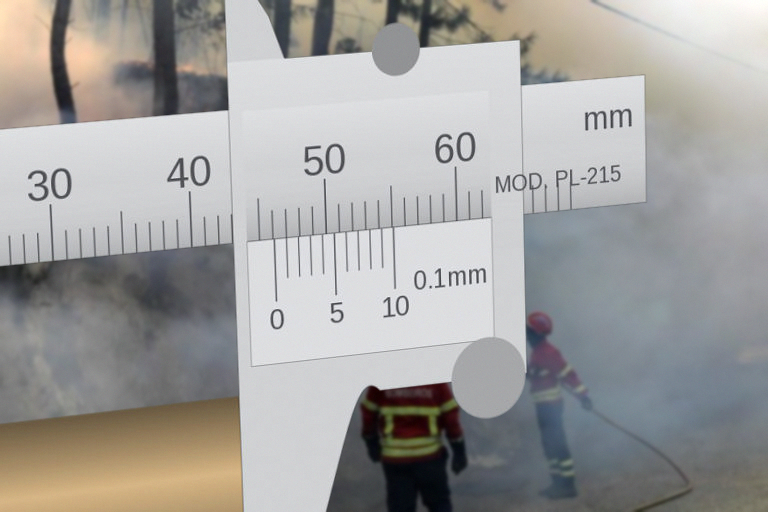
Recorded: value=46.1 unit=mm
